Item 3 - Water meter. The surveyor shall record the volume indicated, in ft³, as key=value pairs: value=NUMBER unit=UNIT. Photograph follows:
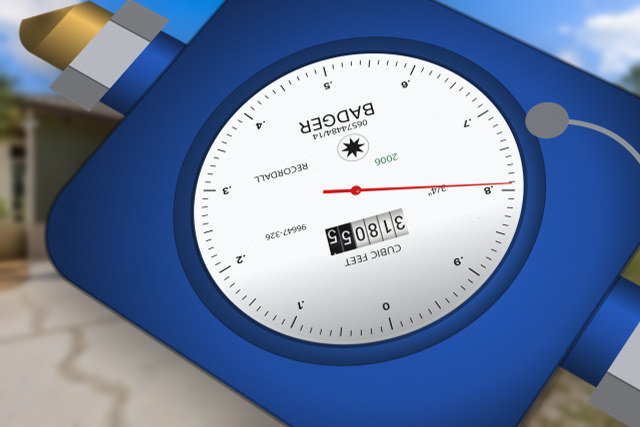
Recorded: value=318054.79 unit=ft³
